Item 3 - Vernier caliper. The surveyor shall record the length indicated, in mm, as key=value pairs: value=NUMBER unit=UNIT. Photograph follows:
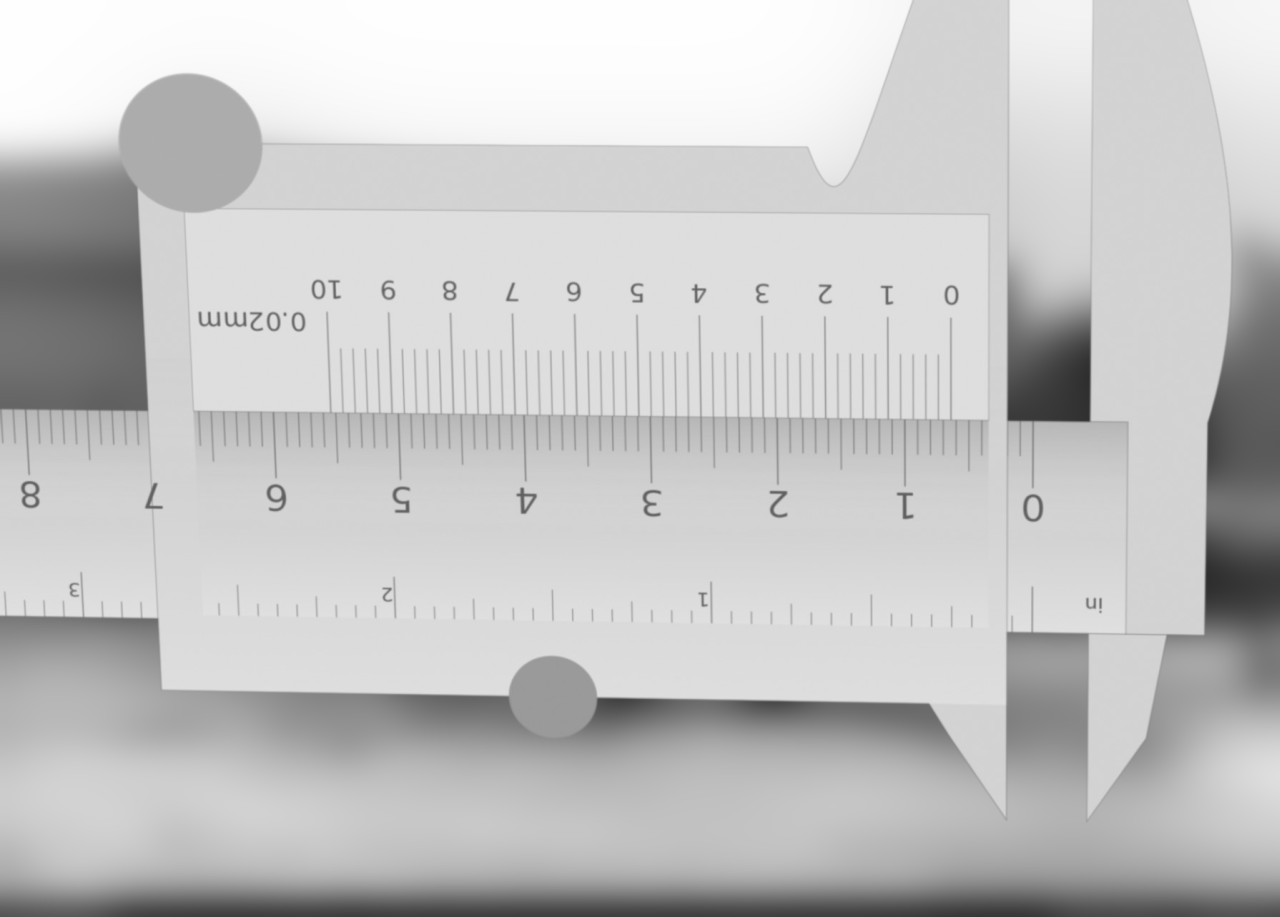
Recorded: value=6.4 unit=mm
